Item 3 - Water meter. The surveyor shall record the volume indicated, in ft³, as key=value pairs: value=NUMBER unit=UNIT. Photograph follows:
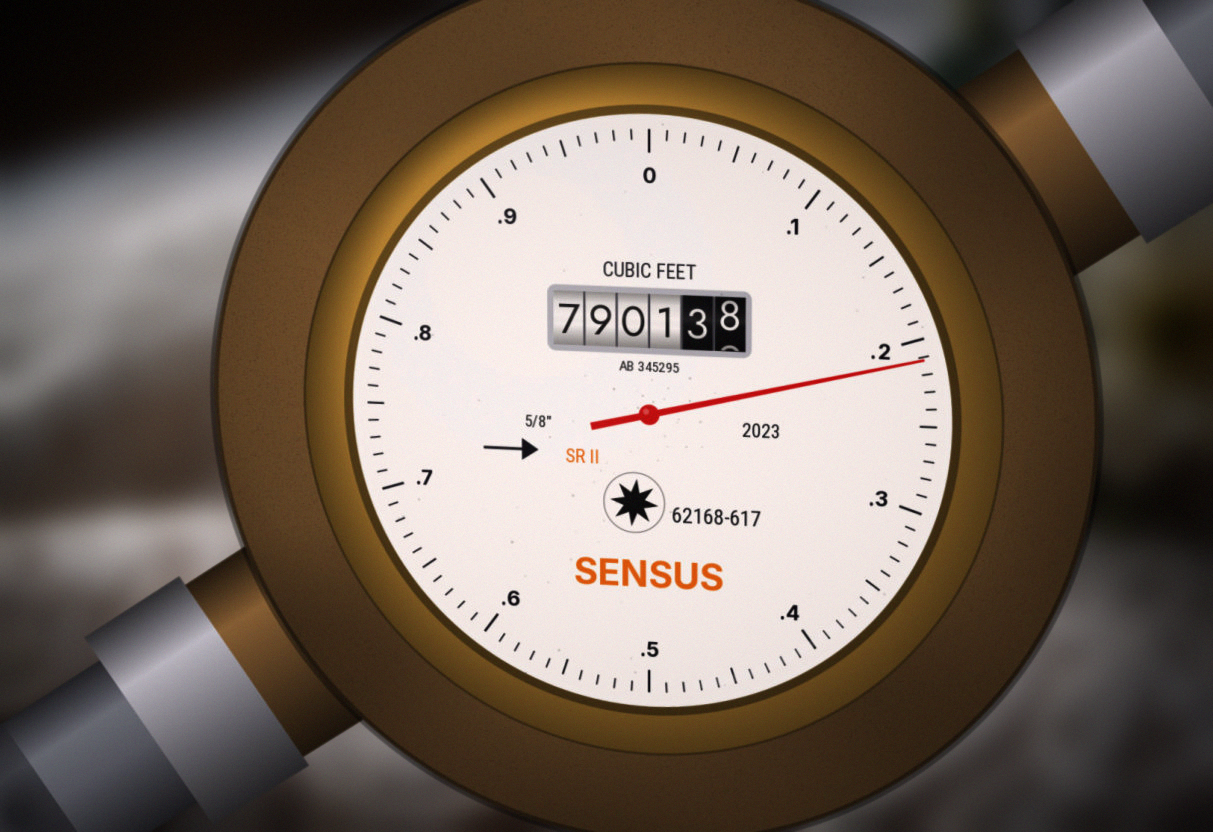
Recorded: value=790138.21 unit=ft³
